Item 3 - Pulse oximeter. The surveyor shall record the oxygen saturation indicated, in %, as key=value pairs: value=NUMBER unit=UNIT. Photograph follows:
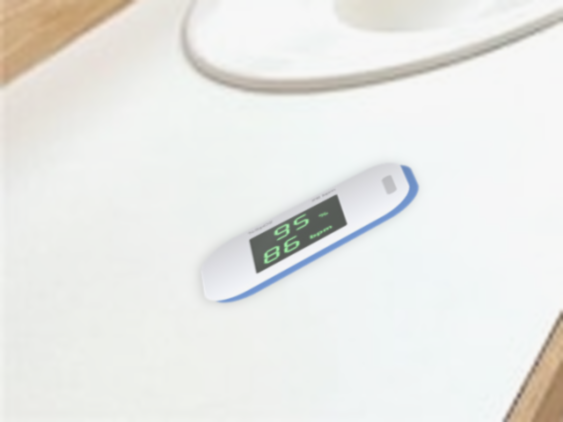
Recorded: value=95 unit=%
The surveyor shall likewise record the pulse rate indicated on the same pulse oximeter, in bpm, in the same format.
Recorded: value=86 unit=bpm
